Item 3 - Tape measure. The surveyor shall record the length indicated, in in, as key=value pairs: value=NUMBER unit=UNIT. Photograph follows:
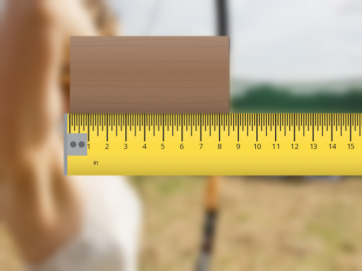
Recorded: value=8.5 unit=in
